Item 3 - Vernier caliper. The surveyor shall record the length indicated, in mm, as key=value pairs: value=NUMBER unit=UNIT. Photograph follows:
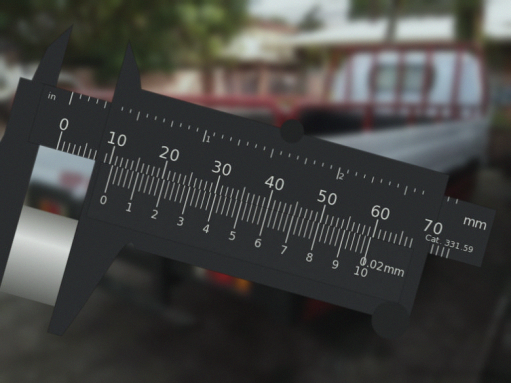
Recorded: value=10.6 unit=mm
